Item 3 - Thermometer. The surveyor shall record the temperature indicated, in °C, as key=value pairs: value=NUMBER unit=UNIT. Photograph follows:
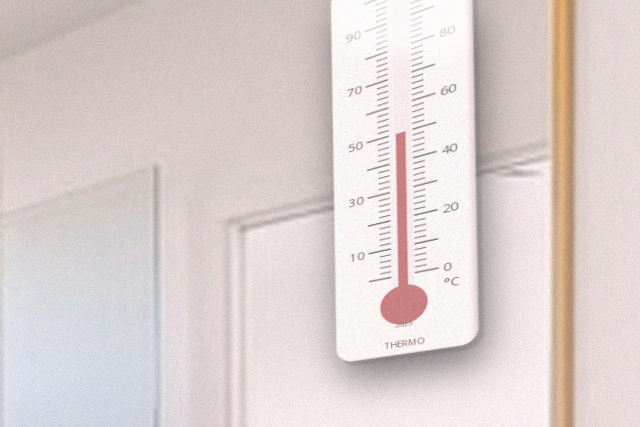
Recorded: value=50 unit=°C
